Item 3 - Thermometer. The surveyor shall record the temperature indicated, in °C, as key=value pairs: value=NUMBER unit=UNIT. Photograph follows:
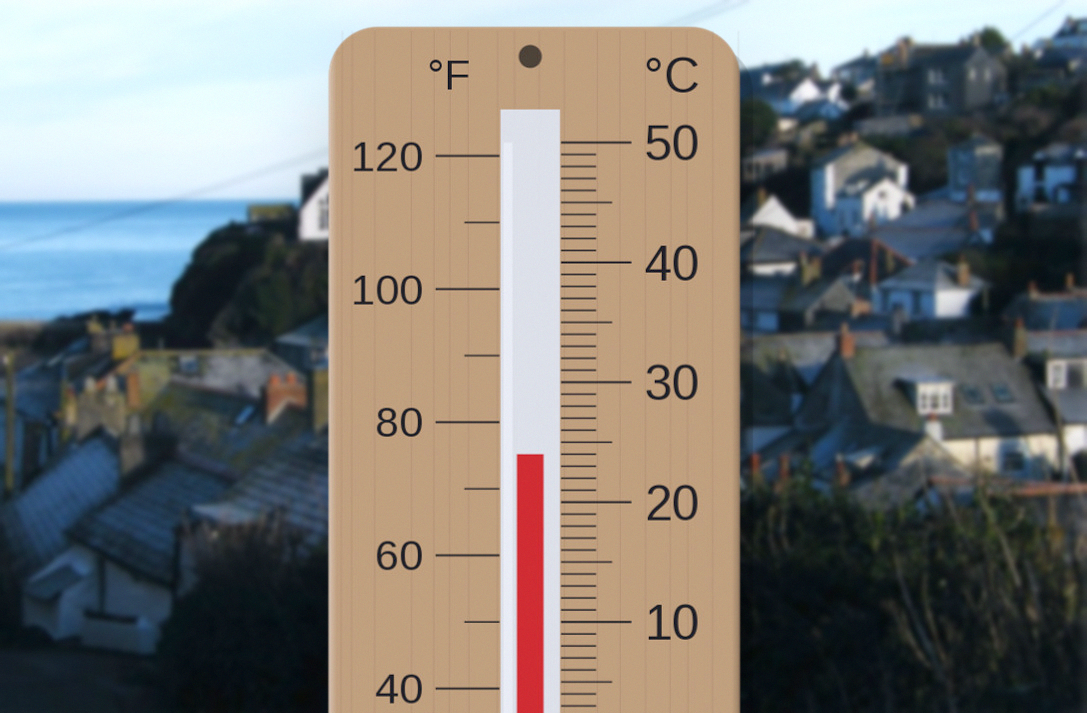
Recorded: value=24 unit=°C
